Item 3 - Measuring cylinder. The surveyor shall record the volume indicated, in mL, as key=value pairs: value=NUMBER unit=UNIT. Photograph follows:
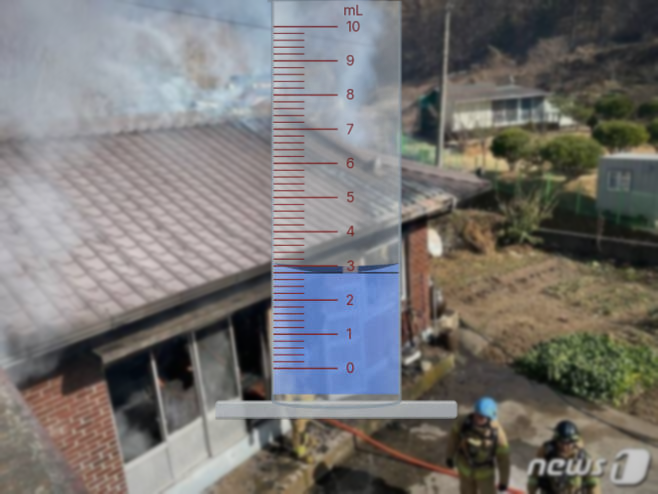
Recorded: value=2.8 unit=mL
